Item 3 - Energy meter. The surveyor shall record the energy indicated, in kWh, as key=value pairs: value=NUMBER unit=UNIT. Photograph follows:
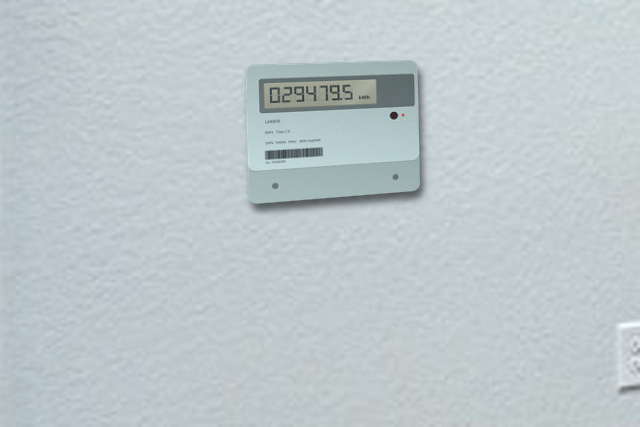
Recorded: value=29479.5 unit=kWh
